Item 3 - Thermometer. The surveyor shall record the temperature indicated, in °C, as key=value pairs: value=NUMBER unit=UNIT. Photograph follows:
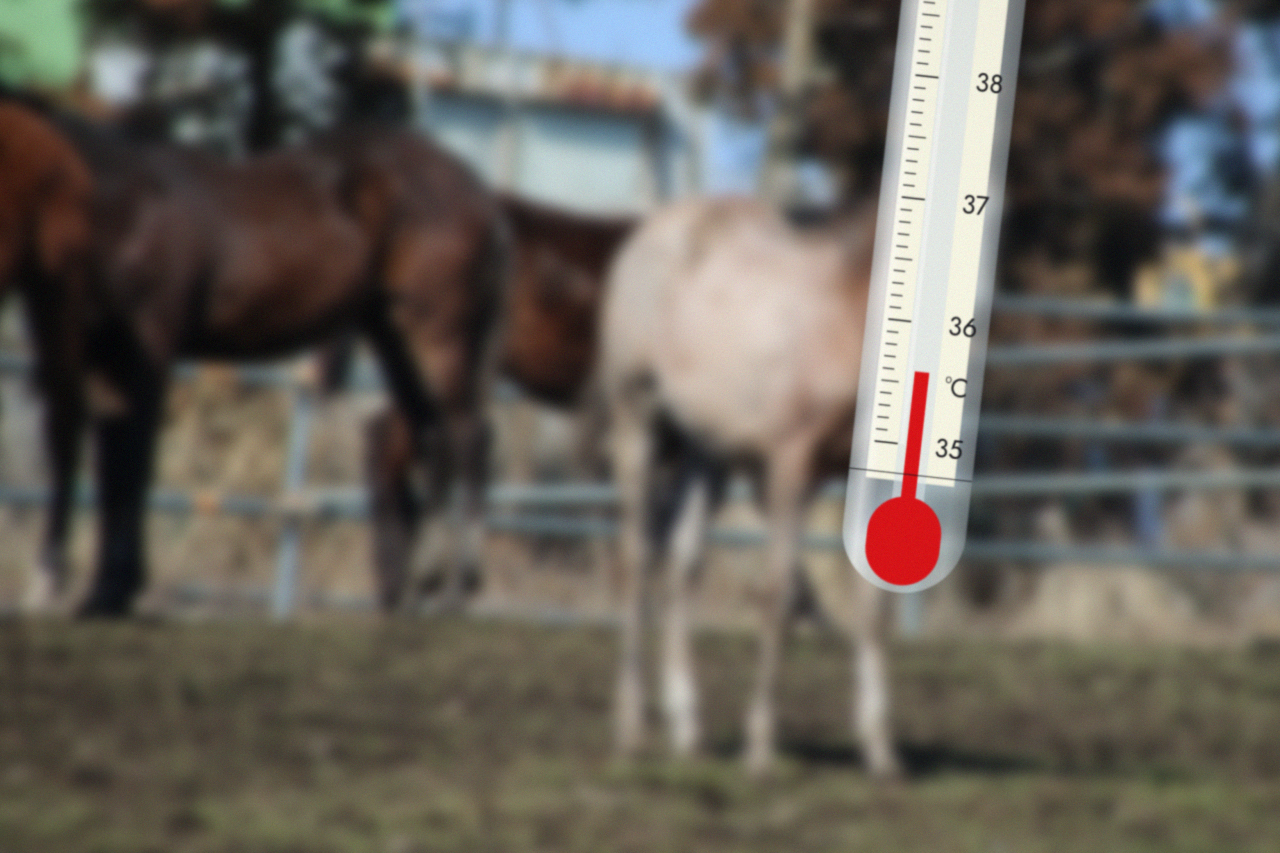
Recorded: value=35.6 unit=°C
